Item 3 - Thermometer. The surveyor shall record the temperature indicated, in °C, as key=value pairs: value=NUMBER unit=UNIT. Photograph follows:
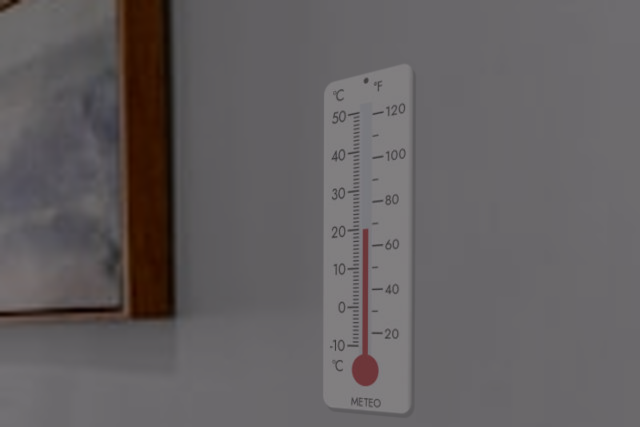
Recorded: value=20 unit=°C
